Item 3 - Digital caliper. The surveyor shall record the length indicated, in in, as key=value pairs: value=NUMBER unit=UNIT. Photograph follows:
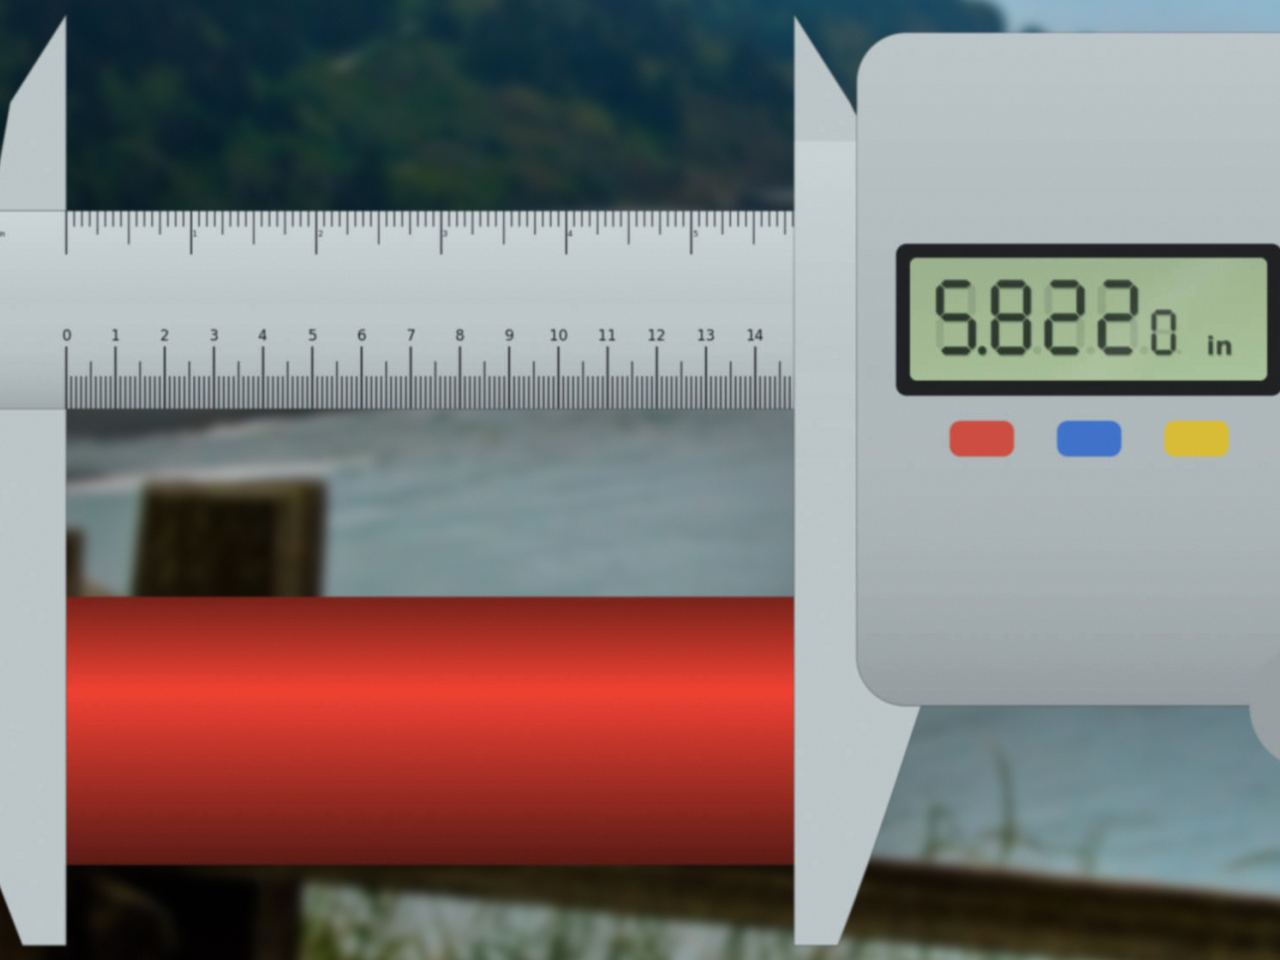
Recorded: value=5.8220 unit=in
